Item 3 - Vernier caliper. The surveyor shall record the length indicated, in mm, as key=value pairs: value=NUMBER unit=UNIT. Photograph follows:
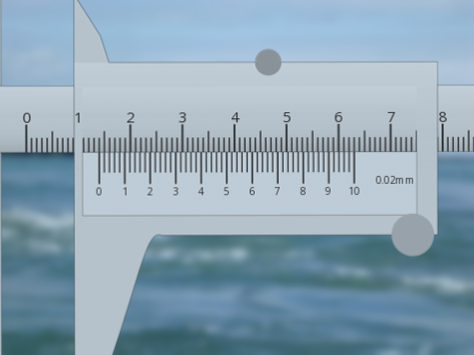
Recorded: value=14.0 unit=mm
